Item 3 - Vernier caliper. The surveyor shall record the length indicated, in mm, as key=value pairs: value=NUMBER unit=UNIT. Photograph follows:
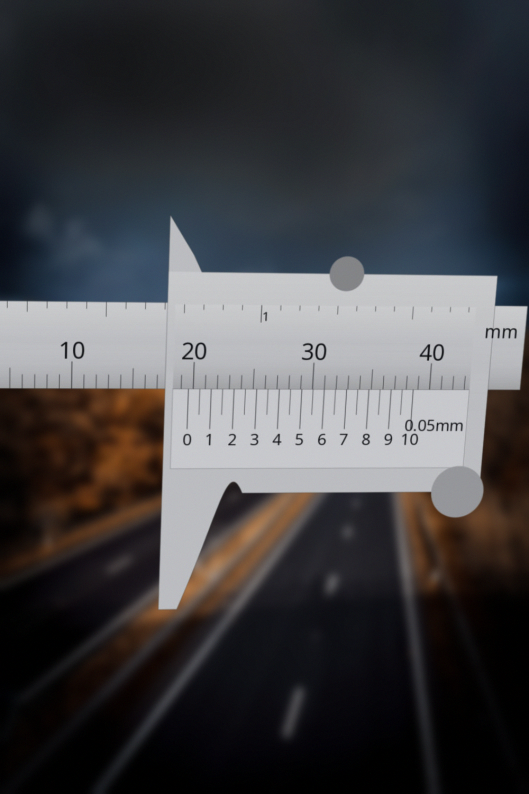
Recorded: value=19.6 unit=mm
